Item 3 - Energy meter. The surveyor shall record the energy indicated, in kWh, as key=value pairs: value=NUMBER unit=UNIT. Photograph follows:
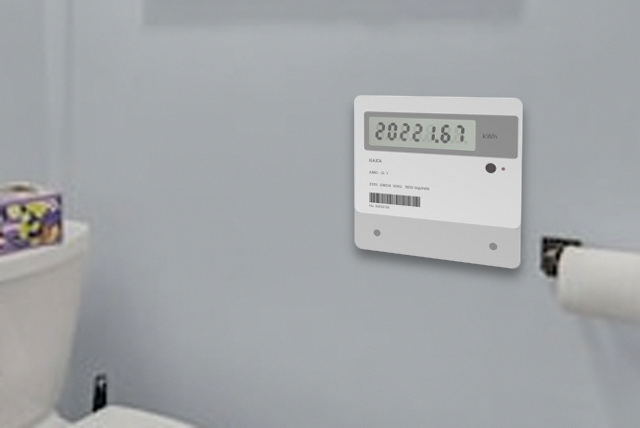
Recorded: value=20221.67 unit=kWh
